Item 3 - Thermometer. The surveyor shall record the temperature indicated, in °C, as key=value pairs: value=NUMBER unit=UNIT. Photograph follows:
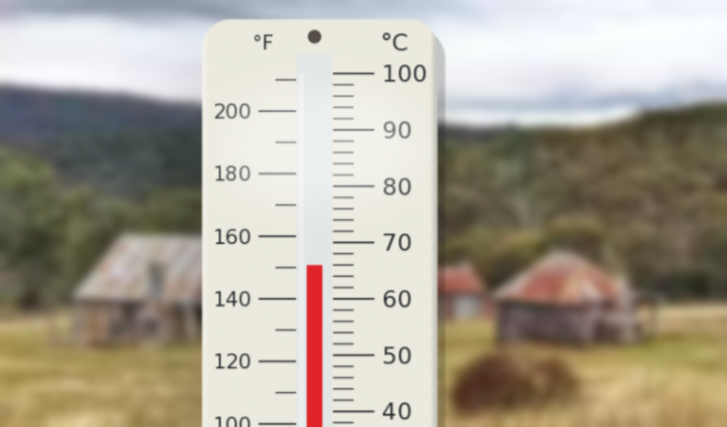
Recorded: value=66 unit=°C
